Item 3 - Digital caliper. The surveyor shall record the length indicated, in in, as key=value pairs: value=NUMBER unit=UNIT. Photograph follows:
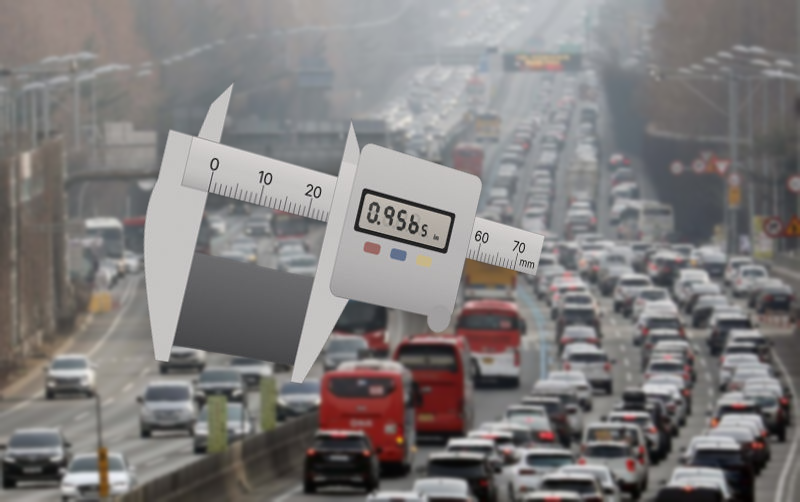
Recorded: value=0.9565 unit=in
